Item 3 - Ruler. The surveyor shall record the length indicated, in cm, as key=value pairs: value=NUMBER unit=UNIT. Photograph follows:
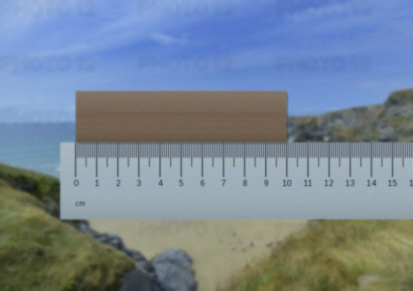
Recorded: value=10 unit=cm
